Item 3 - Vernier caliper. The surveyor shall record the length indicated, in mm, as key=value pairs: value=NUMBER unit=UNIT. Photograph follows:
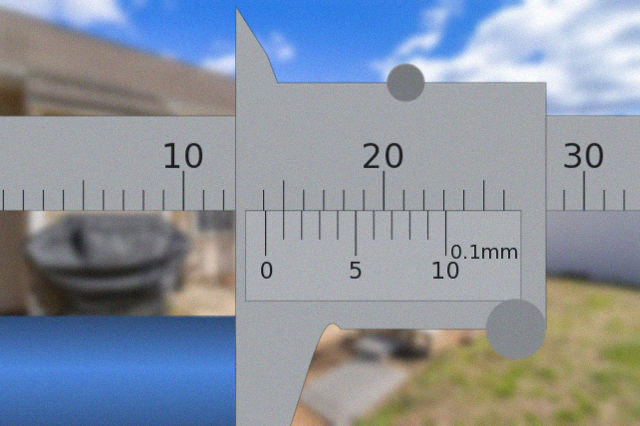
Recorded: value=14.1 unit=mm
